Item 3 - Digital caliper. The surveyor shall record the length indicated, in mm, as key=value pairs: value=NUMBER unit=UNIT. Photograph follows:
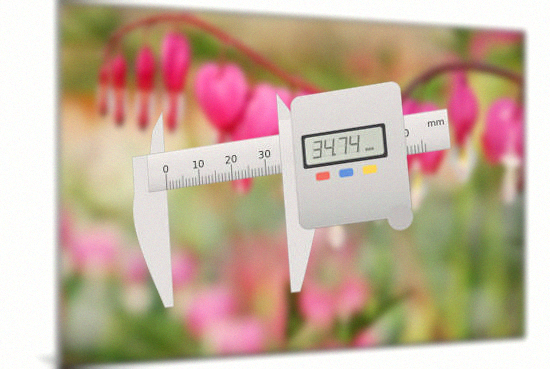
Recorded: value=34.74 unit=mm
